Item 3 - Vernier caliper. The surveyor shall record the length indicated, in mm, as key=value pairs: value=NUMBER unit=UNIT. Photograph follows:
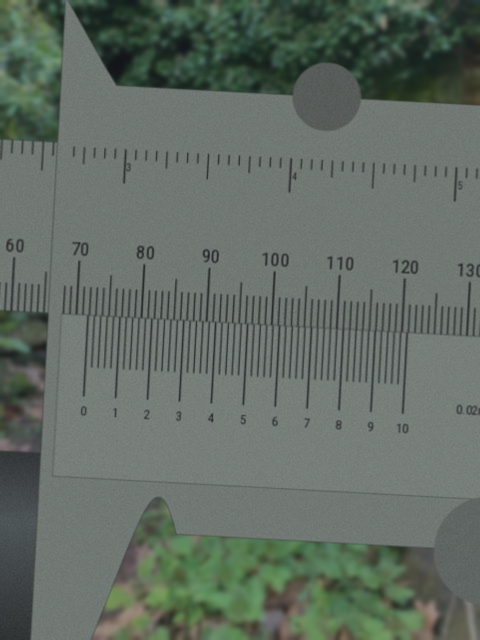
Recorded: value=71.8 unit=mm
